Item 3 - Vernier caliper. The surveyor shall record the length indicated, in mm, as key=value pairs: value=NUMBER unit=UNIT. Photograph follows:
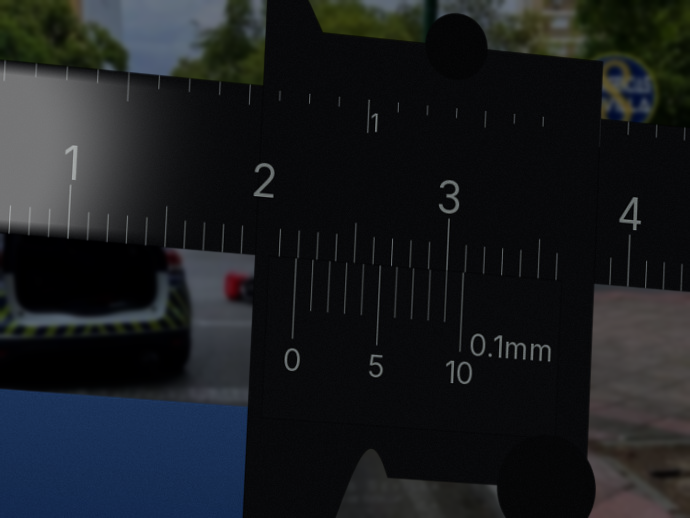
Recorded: value=21.9 unit=mm
